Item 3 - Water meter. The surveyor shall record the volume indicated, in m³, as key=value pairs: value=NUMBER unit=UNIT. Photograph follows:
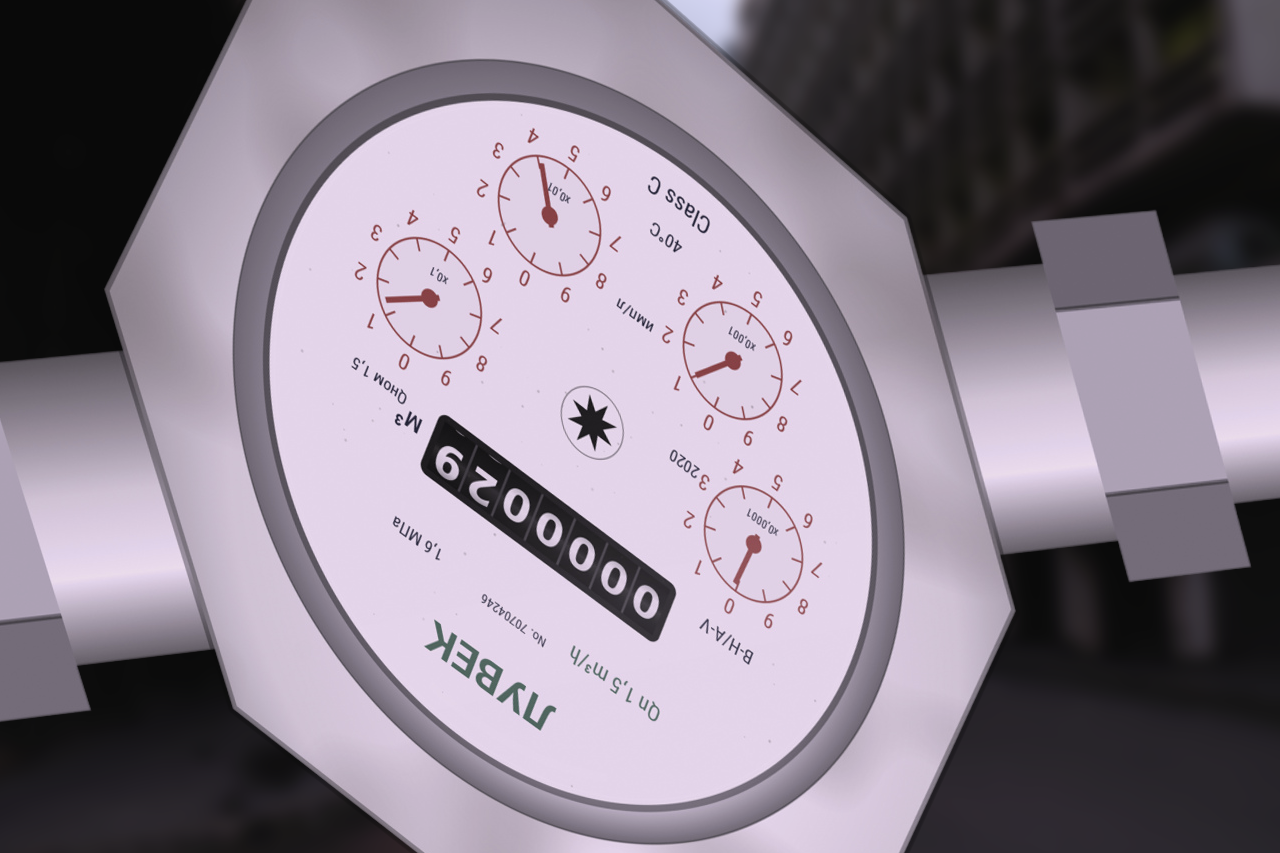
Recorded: value=29.1410 unit=m³
